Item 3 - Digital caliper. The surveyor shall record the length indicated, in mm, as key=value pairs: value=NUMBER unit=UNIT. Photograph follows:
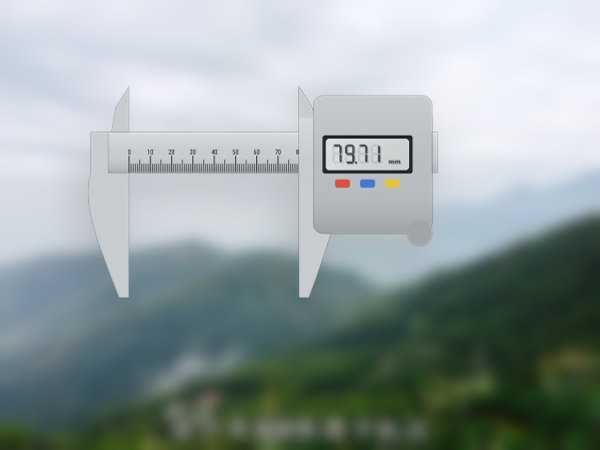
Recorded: value=79.71 unit=mm
